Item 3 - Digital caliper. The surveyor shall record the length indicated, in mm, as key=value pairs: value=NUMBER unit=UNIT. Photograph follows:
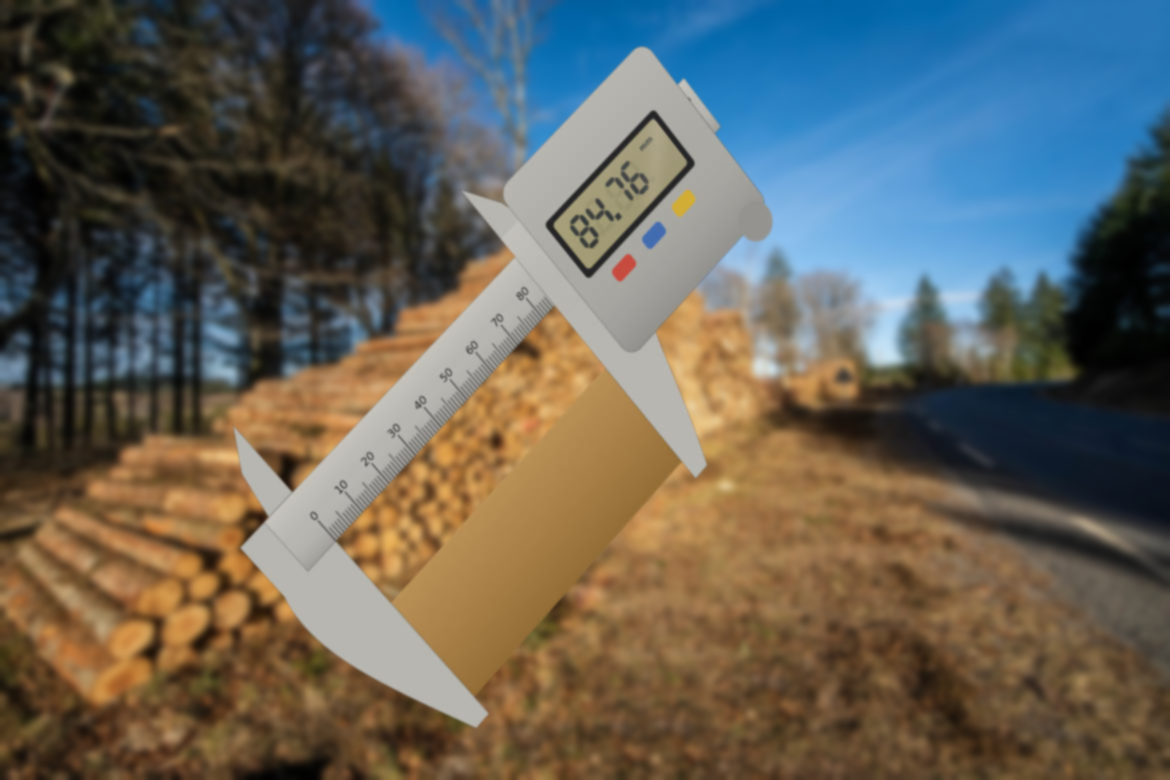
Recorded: value=84.76 unit=mm
